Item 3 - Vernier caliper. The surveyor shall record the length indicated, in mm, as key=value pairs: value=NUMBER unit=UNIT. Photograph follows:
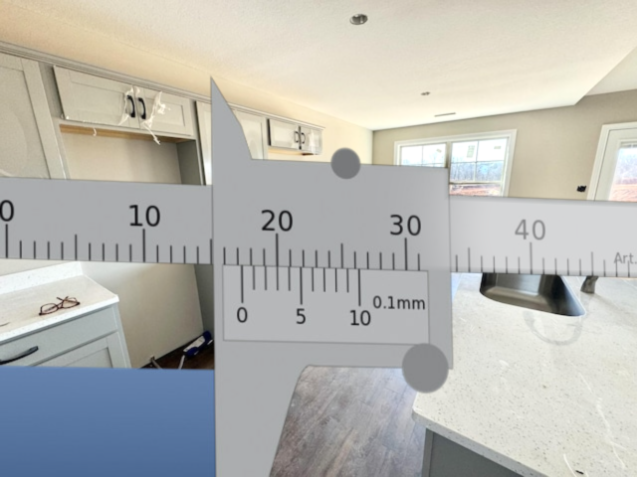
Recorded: value=17.3 unit=mm
